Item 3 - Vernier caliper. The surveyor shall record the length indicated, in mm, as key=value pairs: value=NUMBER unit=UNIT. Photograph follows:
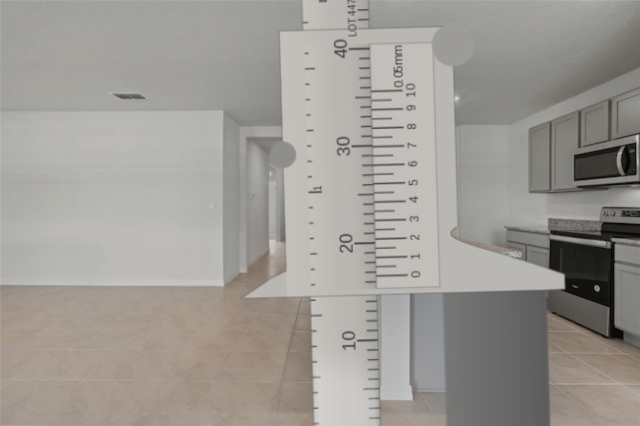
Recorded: value=16.6 unit=mm
